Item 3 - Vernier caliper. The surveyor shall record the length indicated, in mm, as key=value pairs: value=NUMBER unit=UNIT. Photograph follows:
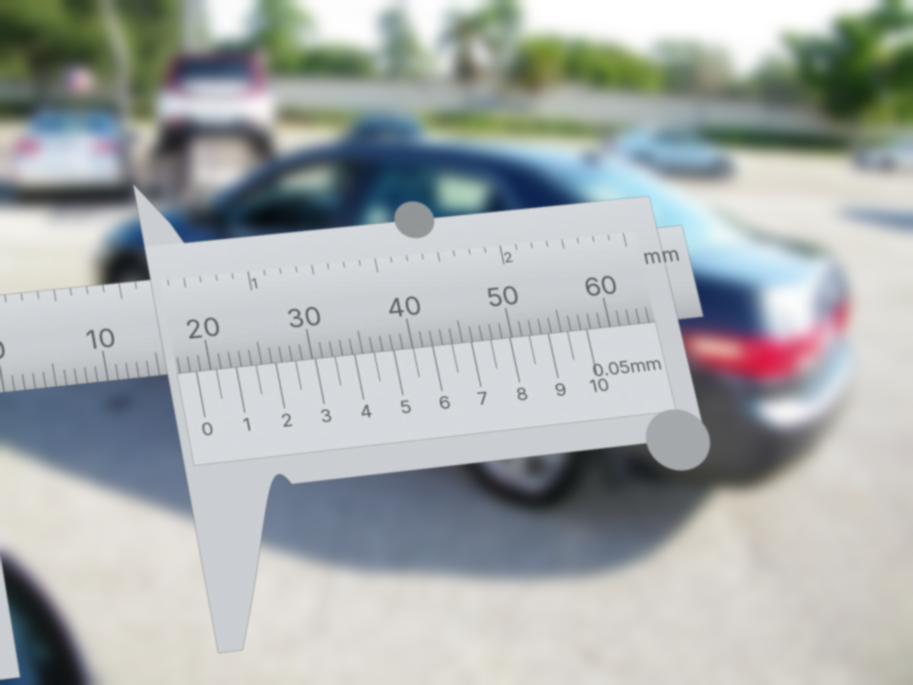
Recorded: value=18.6 unit=mm
